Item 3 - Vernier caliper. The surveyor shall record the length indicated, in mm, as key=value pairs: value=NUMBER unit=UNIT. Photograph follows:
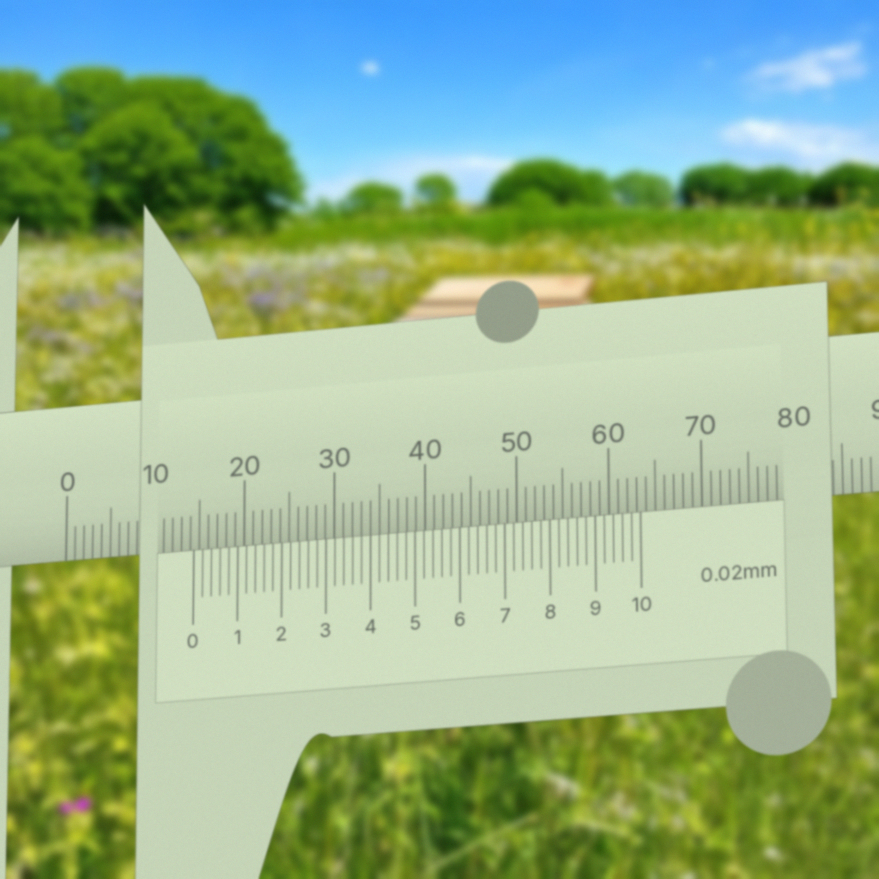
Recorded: value=14.4 unit=mm
